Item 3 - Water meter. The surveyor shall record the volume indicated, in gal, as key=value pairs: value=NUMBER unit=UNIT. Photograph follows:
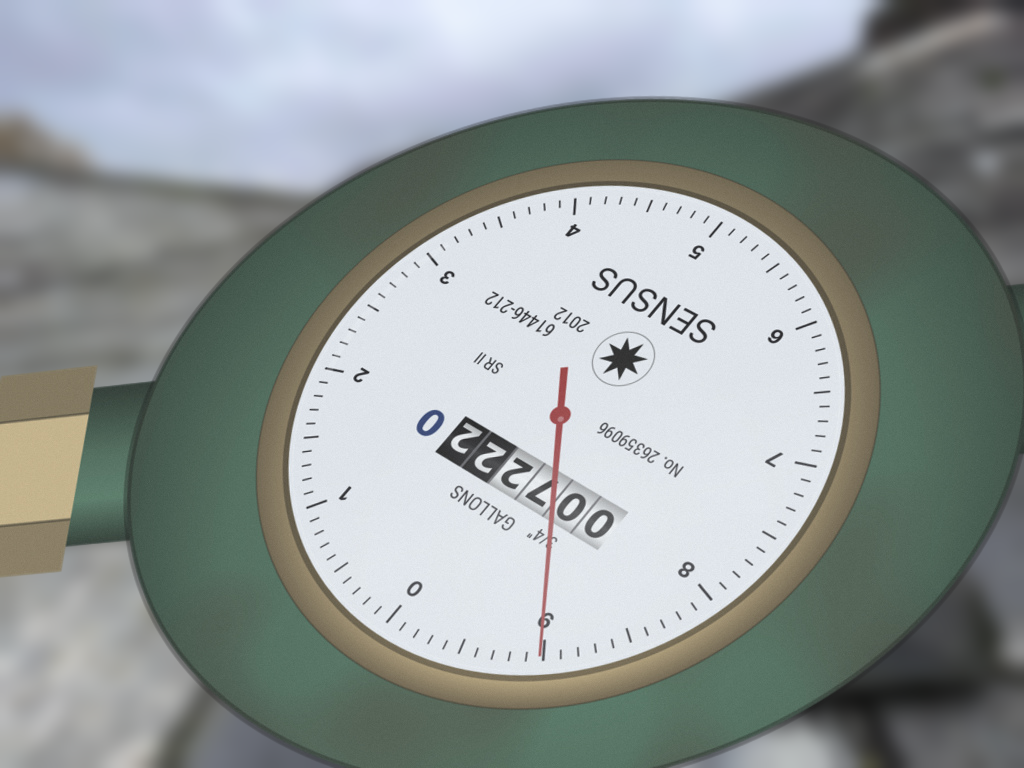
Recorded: value=72219.0 unit=gal
